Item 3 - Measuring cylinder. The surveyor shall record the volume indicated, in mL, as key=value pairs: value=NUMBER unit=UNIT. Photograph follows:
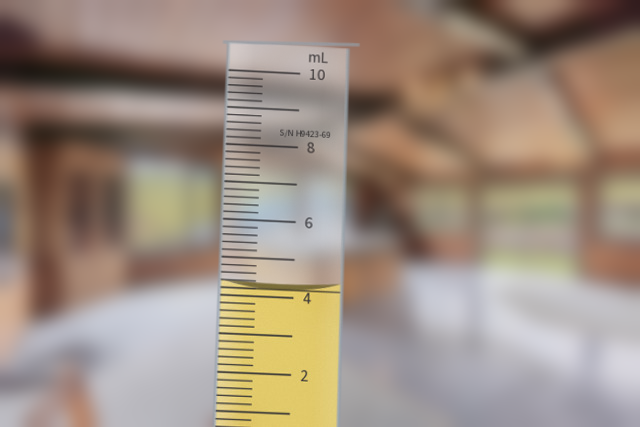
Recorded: value=4.2 unit=mL
